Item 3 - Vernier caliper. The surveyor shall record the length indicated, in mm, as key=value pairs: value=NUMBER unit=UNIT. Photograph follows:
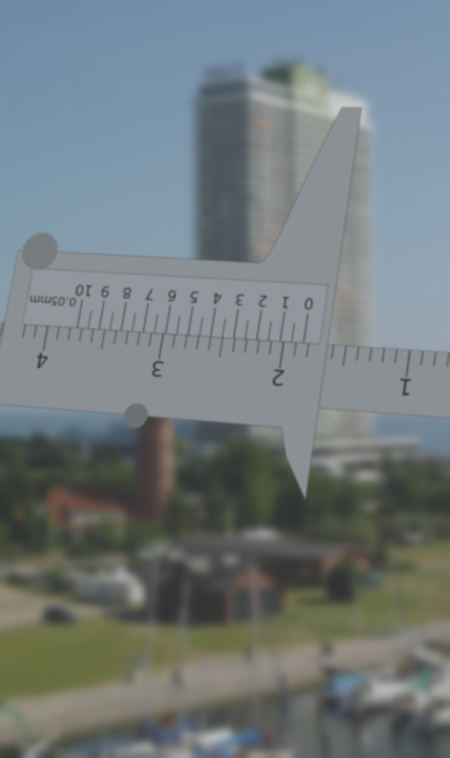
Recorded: value=18.4 unit=mm
